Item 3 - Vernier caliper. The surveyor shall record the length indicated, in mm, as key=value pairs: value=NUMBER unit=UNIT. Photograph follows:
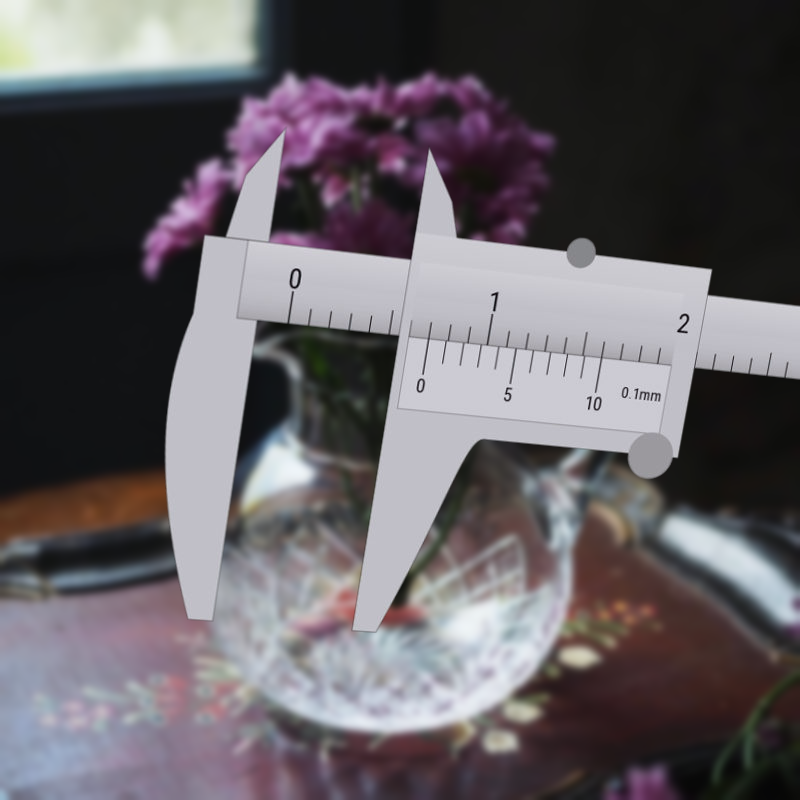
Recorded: value=7.0 unit=mm
